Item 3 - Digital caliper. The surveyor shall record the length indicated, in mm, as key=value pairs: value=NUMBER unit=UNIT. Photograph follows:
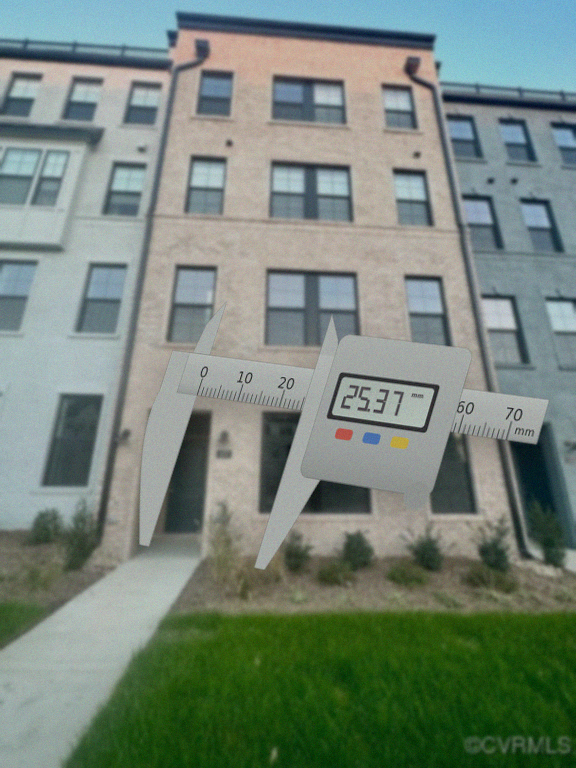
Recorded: value=25.37 unit=mm
